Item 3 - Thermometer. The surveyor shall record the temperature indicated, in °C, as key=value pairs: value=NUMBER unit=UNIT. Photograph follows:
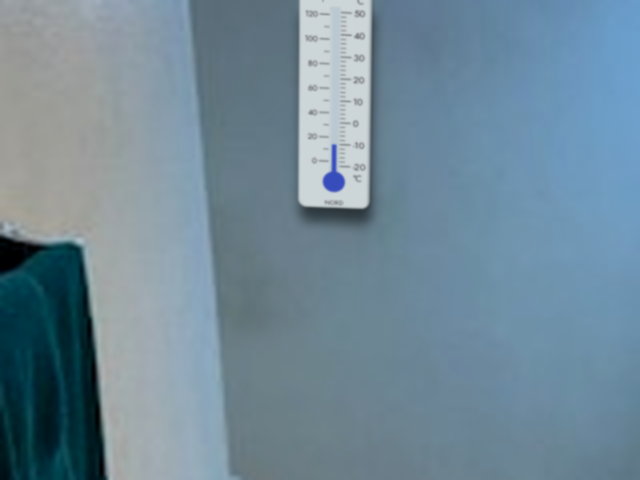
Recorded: value=-10 unit=°C
